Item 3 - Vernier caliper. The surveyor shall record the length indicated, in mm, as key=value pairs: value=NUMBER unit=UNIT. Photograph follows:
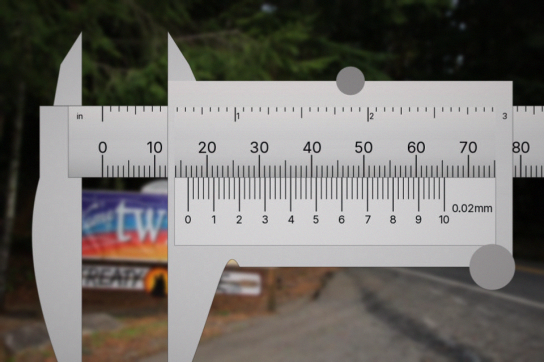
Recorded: value=16.4 unit=mm
